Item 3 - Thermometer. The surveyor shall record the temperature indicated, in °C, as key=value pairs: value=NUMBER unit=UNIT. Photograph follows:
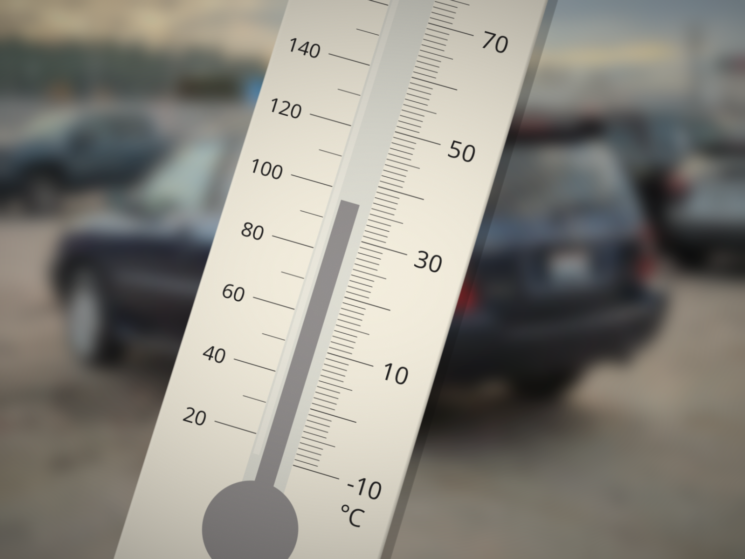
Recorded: value=36 unit=°C
